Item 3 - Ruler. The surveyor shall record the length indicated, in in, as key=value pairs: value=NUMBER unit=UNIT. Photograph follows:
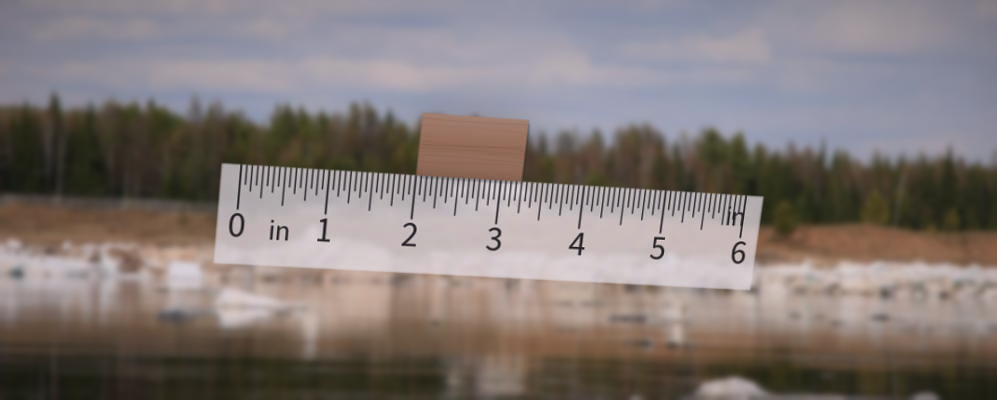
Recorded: value=1.25 unit=in
